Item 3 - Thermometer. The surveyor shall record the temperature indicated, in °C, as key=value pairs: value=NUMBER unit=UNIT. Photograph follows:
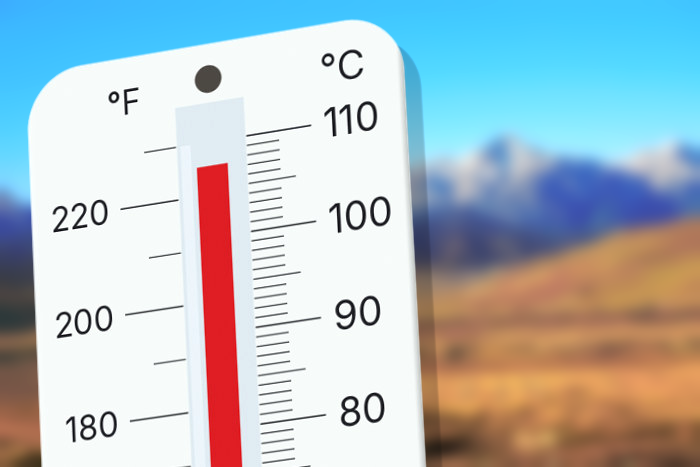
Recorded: value=107.5 unit=°C
